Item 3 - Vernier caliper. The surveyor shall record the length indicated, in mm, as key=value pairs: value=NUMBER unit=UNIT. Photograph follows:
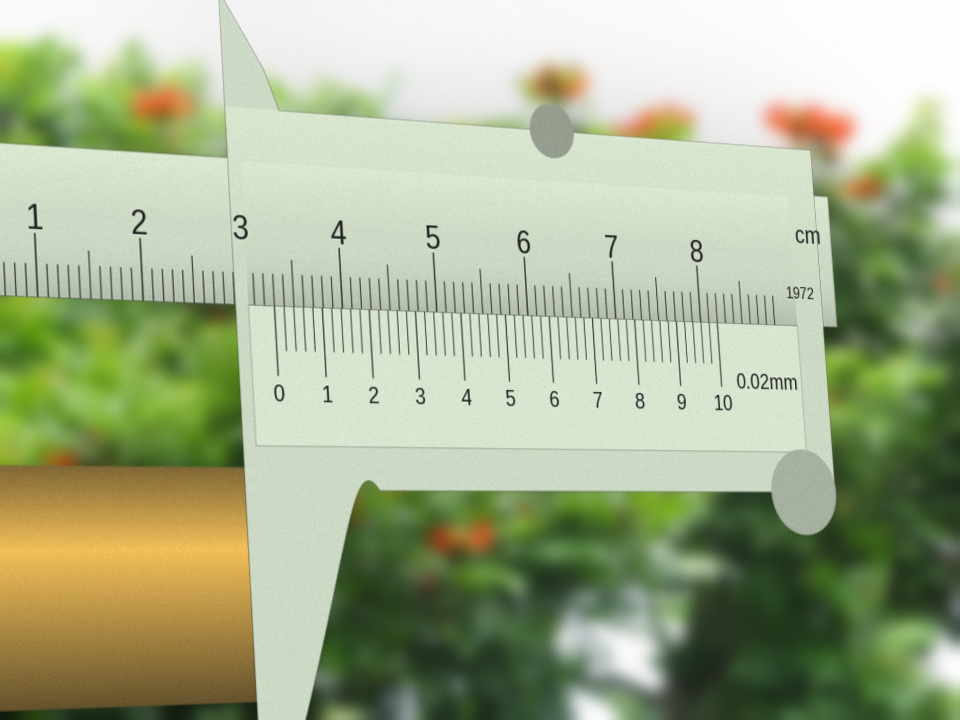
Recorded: value=33.0 unit=mm
